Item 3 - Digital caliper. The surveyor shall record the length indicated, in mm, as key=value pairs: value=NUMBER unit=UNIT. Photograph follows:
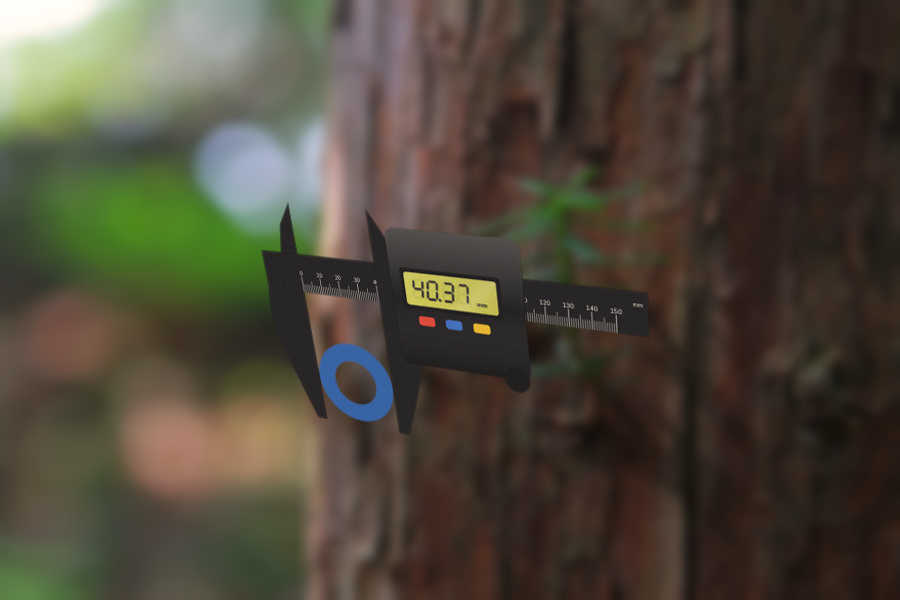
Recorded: value=40.37 unit=mm
